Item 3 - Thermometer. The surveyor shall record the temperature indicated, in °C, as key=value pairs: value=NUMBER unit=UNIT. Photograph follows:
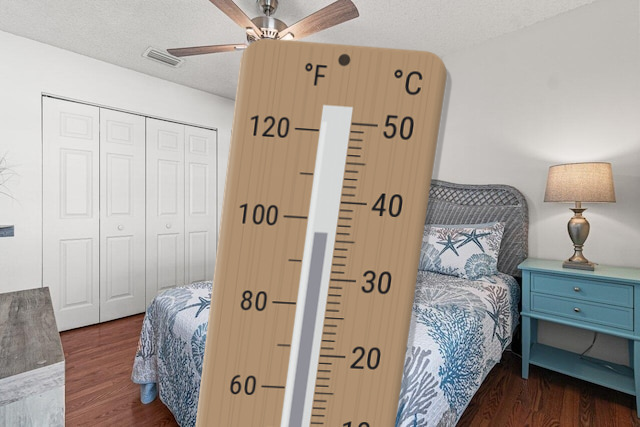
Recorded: value=36 unit=°C
